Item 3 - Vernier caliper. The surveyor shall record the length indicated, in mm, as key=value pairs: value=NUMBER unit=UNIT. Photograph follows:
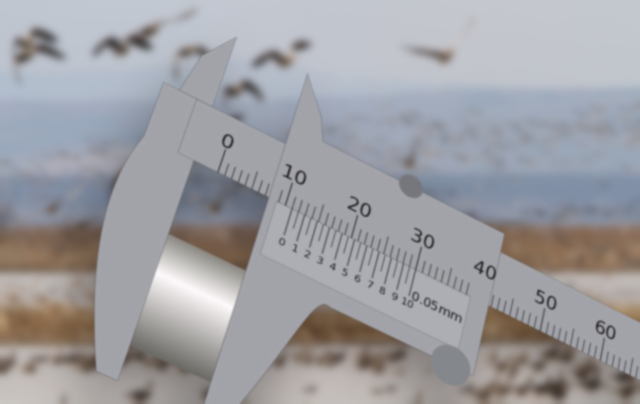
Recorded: value=11.0 unit=mm
